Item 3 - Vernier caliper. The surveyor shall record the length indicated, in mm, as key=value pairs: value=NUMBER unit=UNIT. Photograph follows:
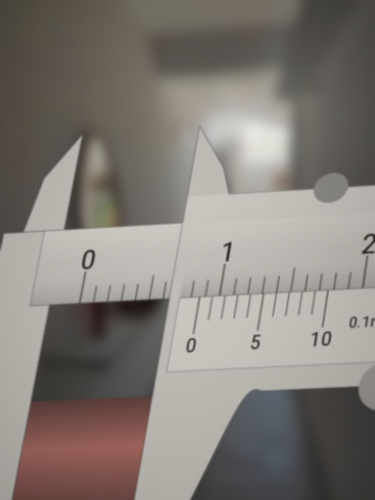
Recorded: value=8.6 unit=mm
